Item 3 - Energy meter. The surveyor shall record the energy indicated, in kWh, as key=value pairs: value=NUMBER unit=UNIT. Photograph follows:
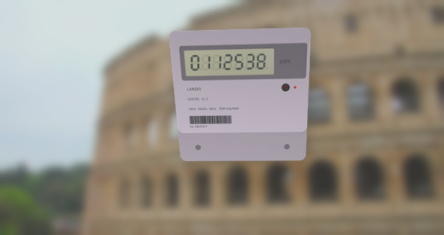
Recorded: value=112538 unit=kWh
